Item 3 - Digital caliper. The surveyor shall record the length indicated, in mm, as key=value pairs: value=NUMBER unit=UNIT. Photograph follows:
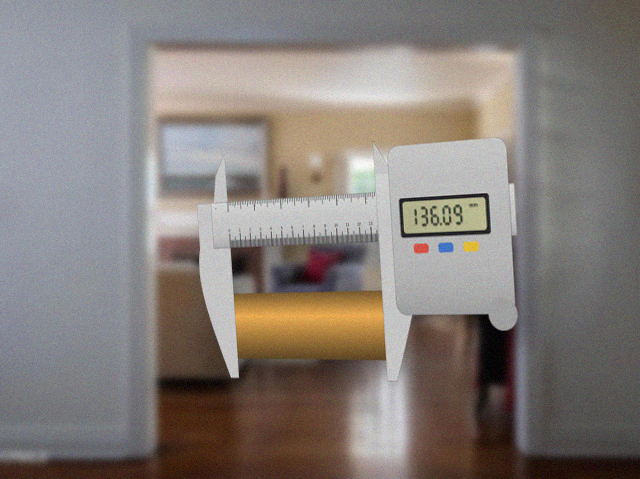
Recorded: value=136.09 unit=mm
